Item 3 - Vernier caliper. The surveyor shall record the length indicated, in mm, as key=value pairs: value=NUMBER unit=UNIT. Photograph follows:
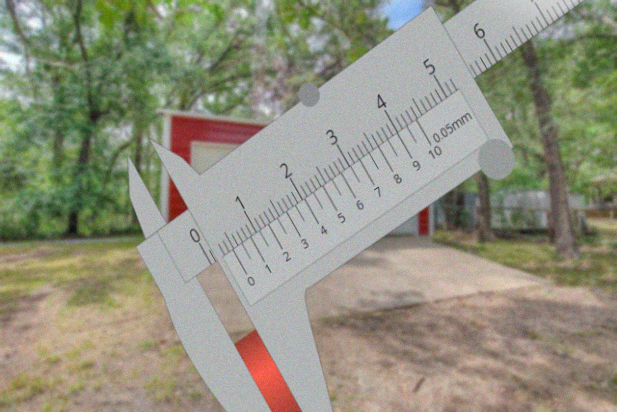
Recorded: value=4.8 unit=mm
